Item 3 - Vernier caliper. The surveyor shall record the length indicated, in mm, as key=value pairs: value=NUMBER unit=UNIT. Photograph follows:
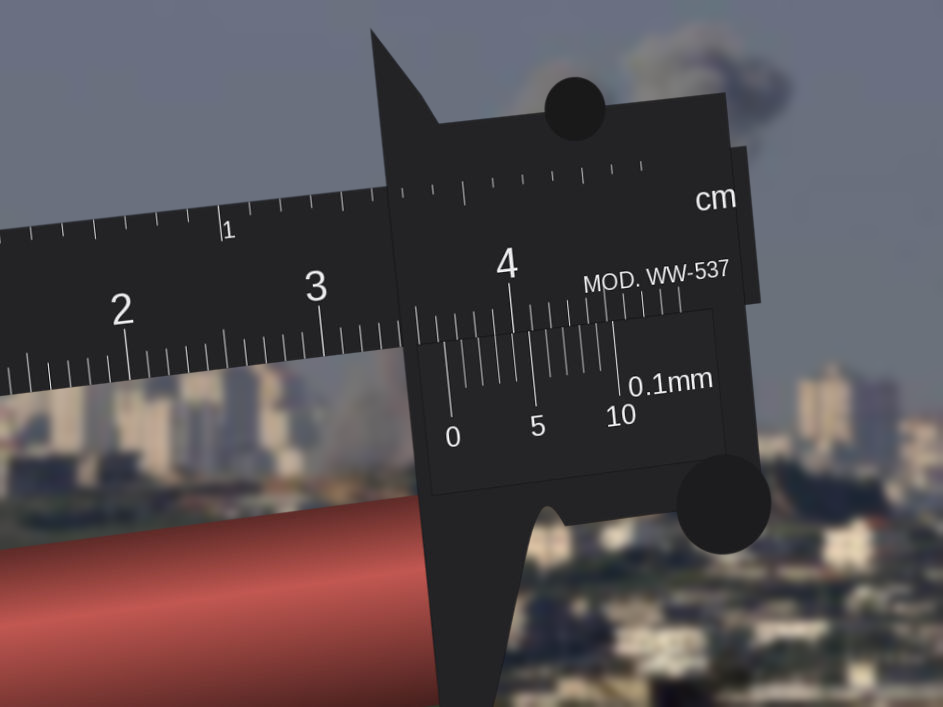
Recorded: value=36.3 unit=mm
